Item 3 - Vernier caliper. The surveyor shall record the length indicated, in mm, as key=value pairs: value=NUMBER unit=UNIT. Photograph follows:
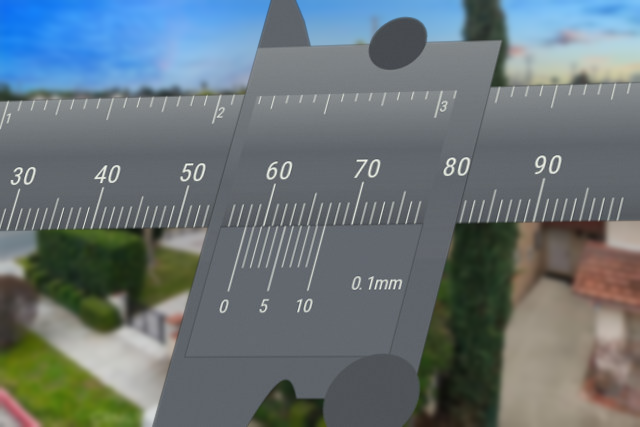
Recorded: value=58.0 unit=mm
